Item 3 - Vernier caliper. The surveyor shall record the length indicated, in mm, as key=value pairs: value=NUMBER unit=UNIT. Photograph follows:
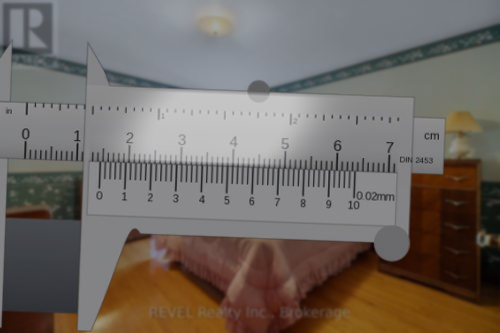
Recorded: value=14.5 unit=mm
